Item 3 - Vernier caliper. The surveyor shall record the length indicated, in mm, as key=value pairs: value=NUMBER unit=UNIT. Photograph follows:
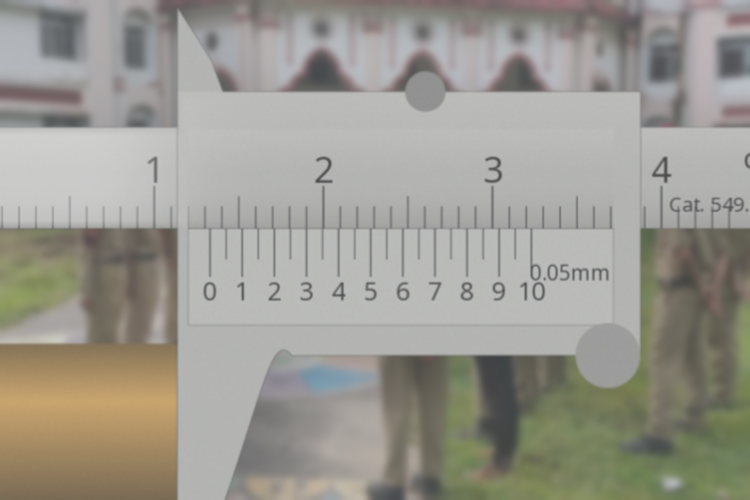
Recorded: value=13.3 unit=mm
